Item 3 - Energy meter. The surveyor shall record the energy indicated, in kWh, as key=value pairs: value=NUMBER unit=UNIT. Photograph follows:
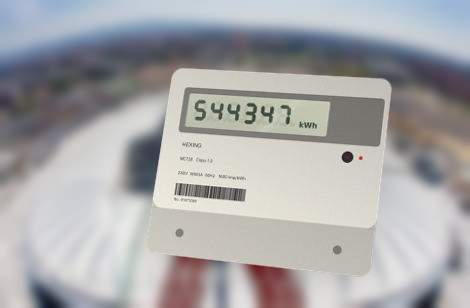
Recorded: value=544347 unit=kWh
